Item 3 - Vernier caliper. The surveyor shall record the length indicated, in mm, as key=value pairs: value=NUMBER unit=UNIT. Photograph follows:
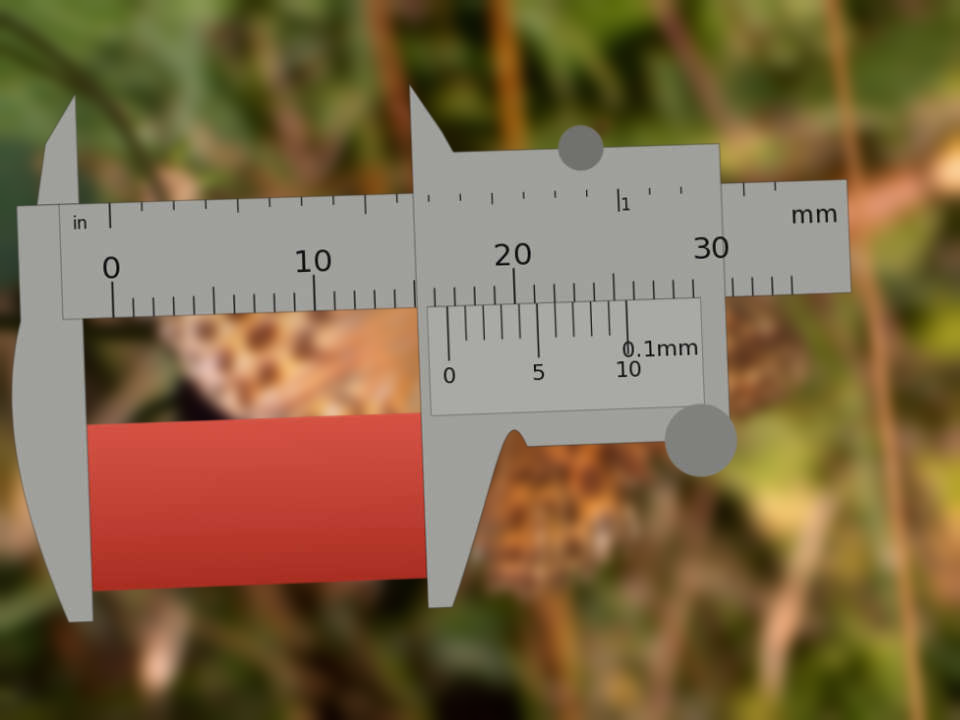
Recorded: value=16.6 unit=mm
